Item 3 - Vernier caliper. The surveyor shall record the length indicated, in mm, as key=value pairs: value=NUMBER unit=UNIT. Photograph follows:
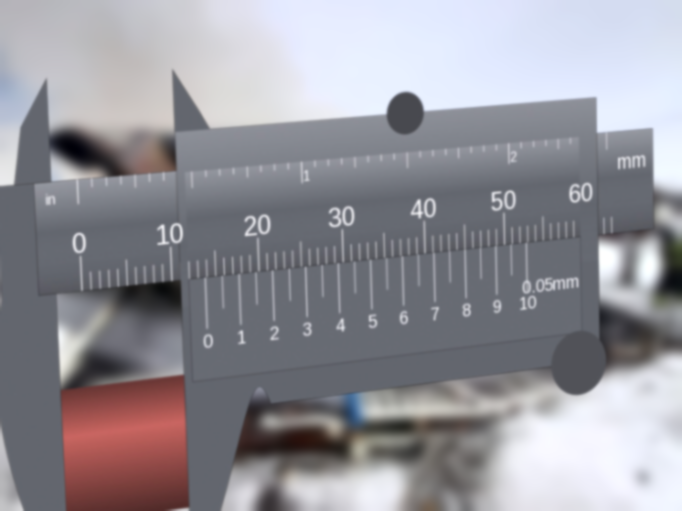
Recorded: value=13.8 unit=mm
